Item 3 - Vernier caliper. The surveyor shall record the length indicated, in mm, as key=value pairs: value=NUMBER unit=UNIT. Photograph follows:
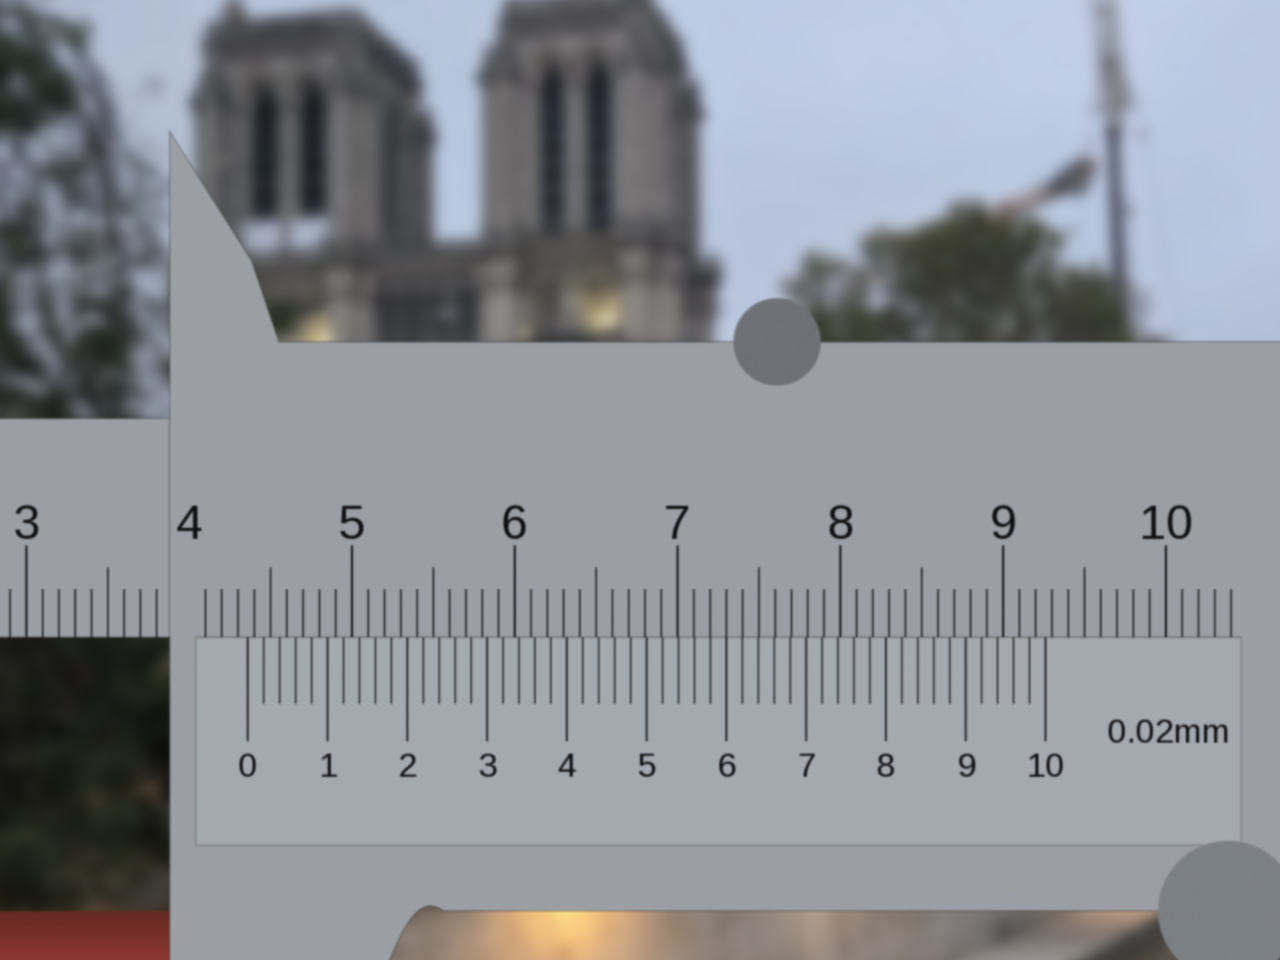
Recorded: value=43.6 unit=mm
